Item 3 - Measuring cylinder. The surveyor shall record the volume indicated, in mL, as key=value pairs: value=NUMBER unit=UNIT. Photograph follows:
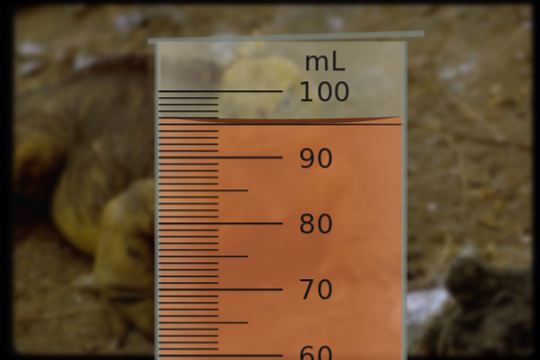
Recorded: value=95 unit=mL
